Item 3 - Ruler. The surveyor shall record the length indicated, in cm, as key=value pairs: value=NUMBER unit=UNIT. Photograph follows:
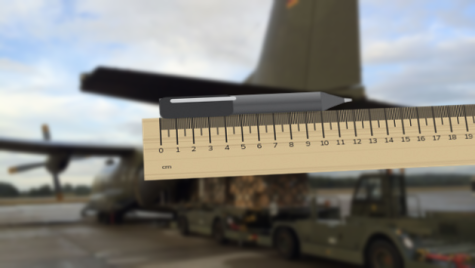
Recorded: value=12 unit=cm
